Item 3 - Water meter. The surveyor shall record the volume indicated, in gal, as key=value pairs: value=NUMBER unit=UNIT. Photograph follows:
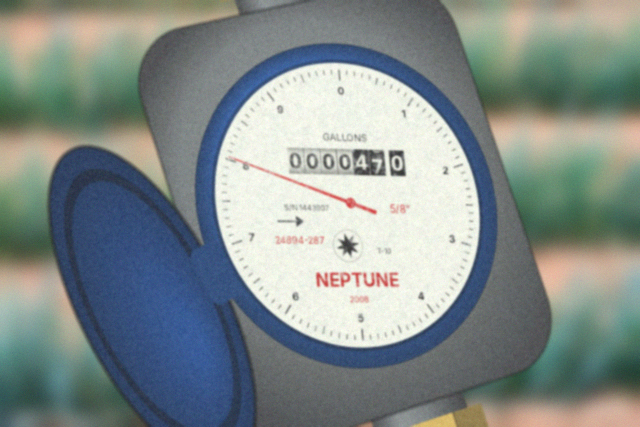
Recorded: value=468.0 unit=gal
